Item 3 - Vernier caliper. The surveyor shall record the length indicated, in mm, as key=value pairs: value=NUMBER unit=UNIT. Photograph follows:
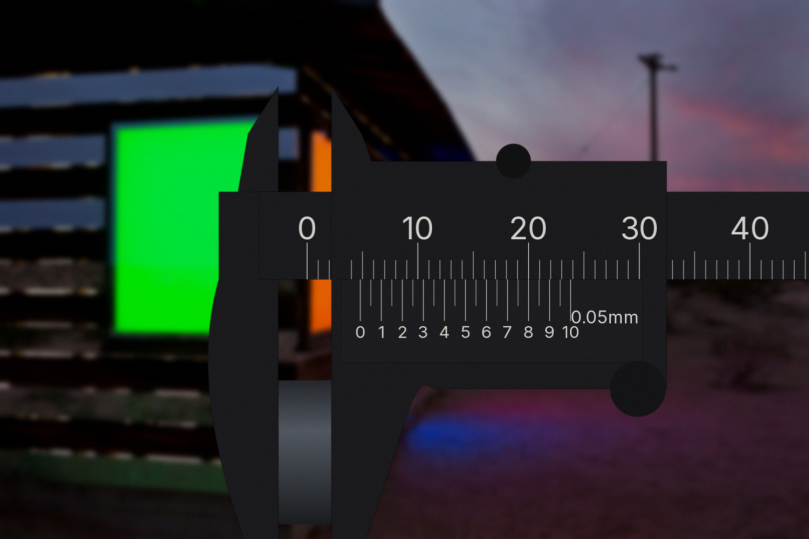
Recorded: value=4.8 unit=mm
